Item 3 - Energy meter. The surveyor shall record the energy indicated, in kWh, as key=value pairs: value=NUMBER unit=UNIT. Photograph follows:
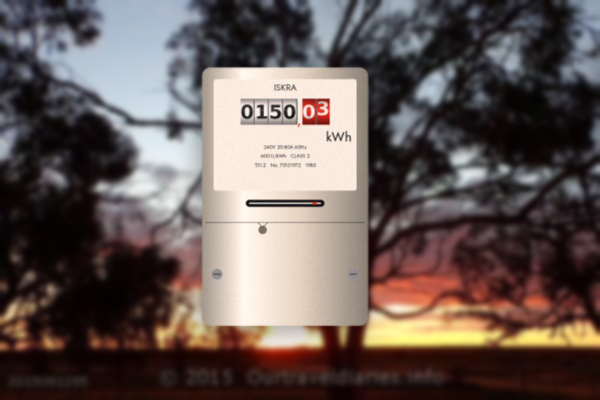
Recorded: value=150.03 unit=kWh
